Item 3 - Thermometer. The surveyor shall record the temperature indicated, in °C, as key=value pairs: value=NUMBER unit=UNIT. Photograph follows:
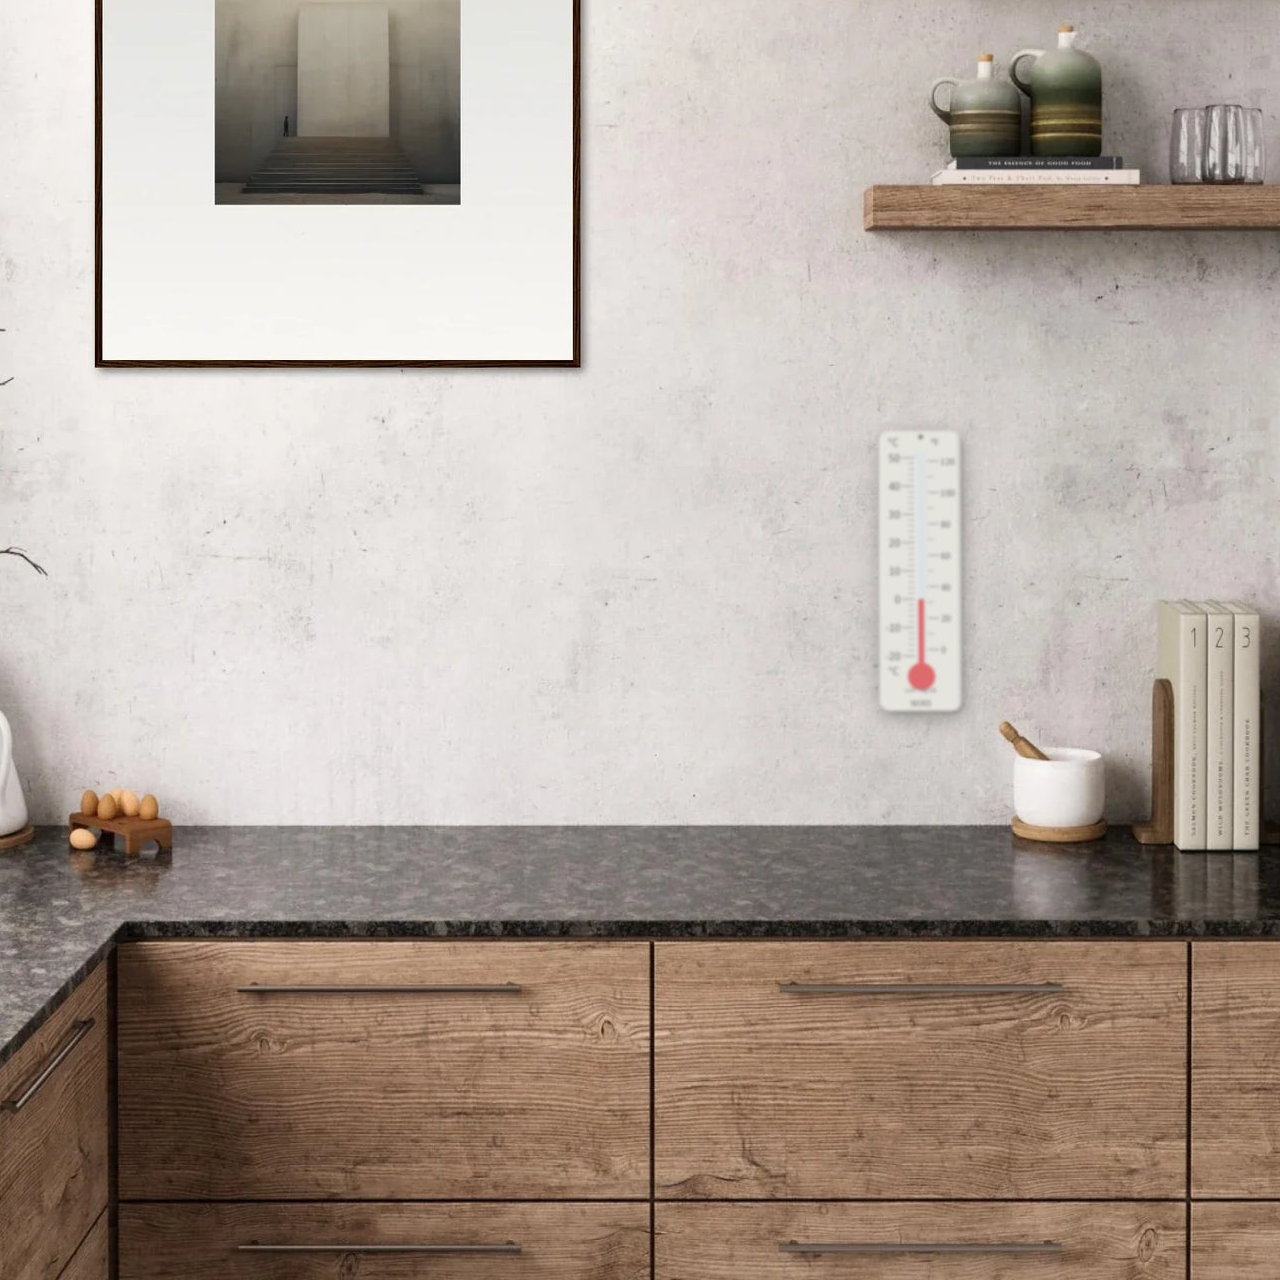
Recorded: value=0 unit=°C
